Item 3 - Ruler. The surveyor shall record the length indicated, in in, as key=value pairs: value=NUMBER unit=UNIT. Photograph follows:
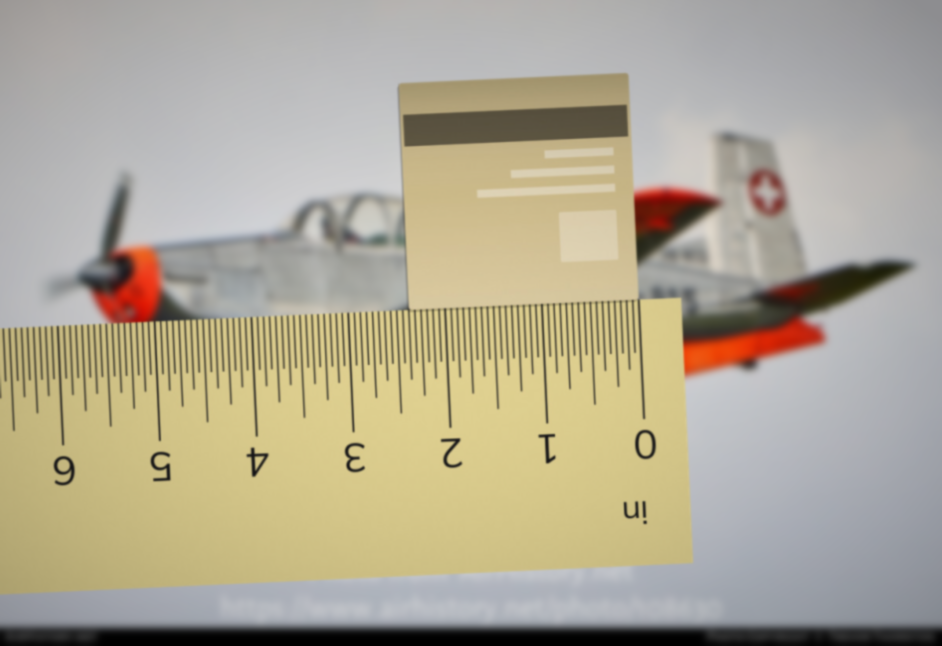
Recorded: value=2.375 unit=in
